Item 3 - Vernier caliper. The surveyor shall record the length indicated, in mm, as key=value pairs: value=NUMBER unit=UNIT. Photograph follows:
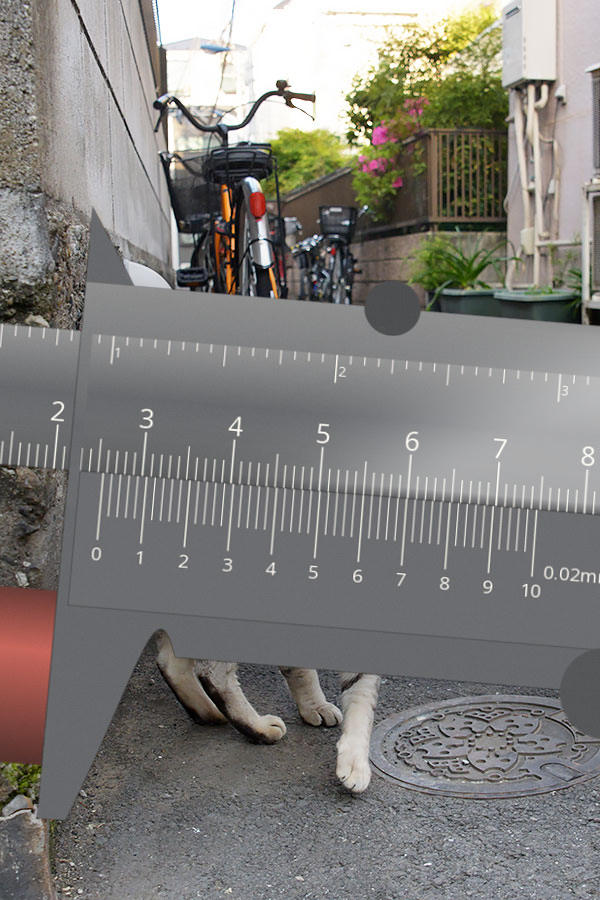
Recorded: value=25.6 unit=mm
